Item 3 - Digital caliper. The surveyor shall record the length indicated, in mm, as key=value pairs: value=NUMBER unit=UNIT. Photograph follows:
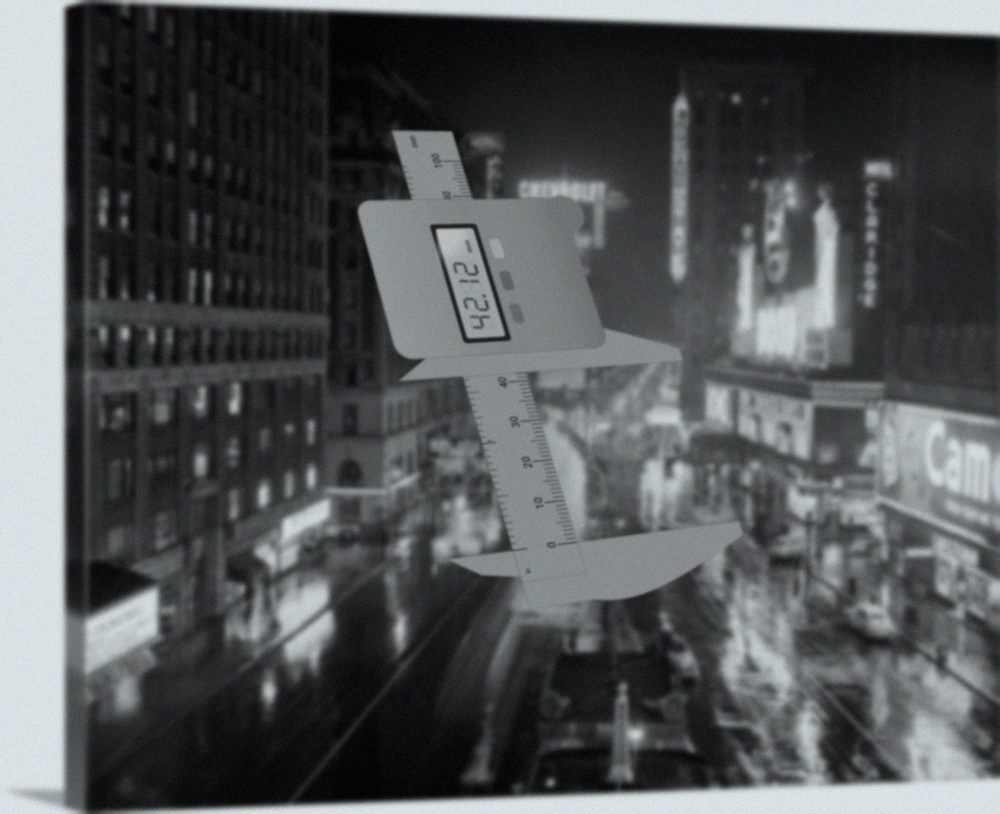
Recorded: value=42.12 unit=mm
